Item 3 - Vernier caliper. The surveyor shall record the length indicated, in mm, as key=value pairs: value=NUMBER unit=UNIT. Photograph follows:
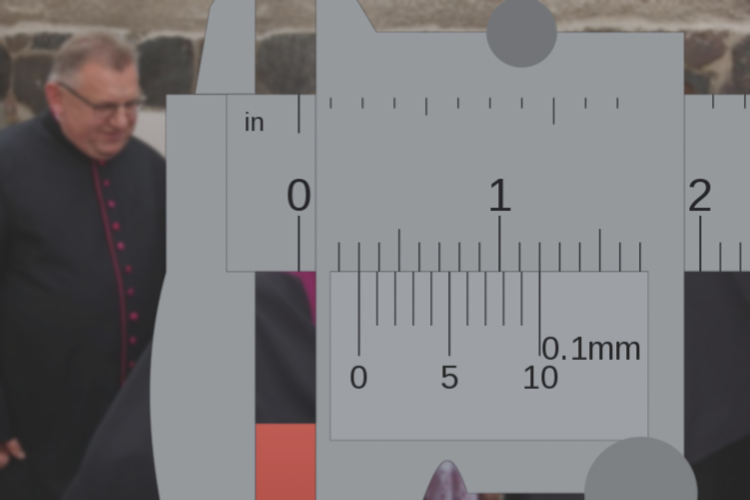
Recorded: value=3.0 unit=mm
